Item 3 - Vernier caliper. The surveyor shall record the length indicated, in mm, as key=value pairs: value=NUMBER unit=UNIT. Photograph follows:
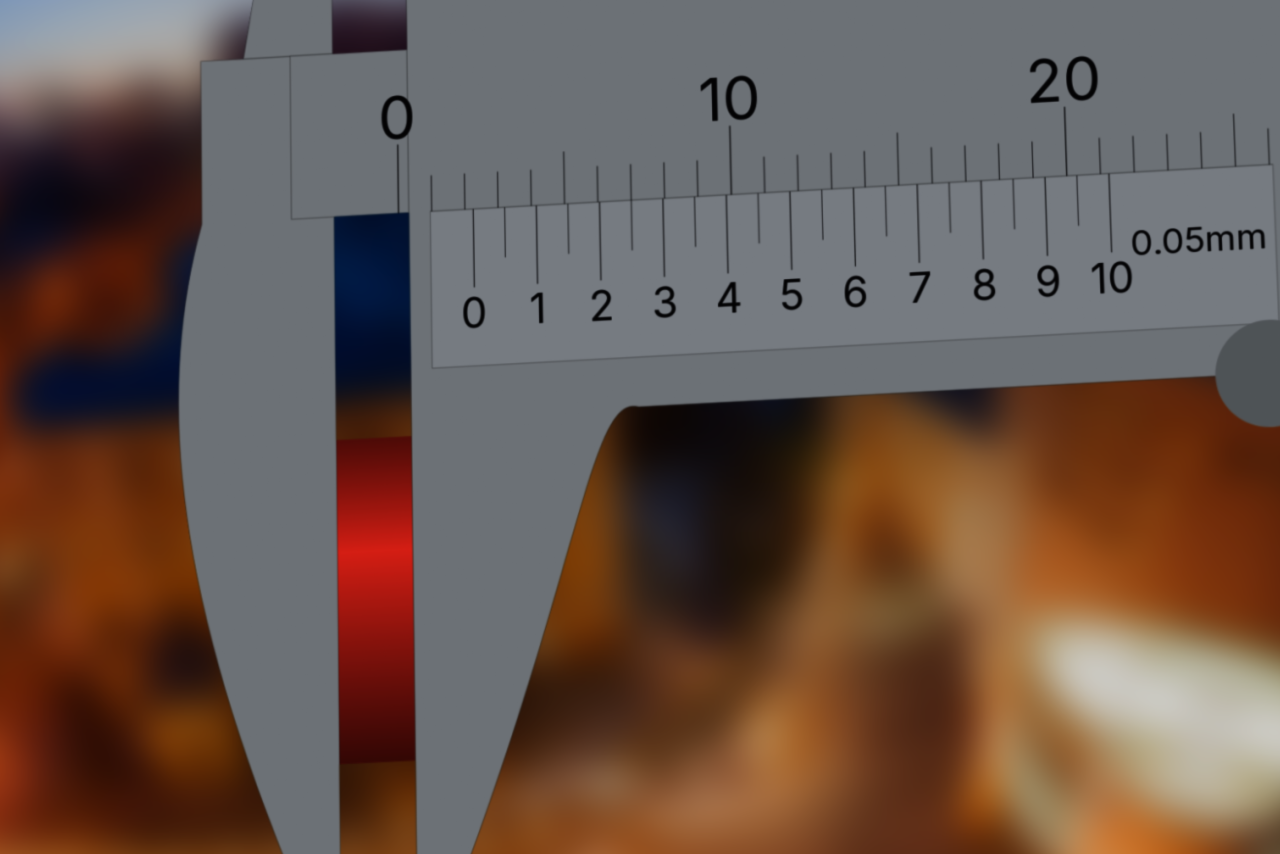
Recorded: value=2.25 unit=mm
